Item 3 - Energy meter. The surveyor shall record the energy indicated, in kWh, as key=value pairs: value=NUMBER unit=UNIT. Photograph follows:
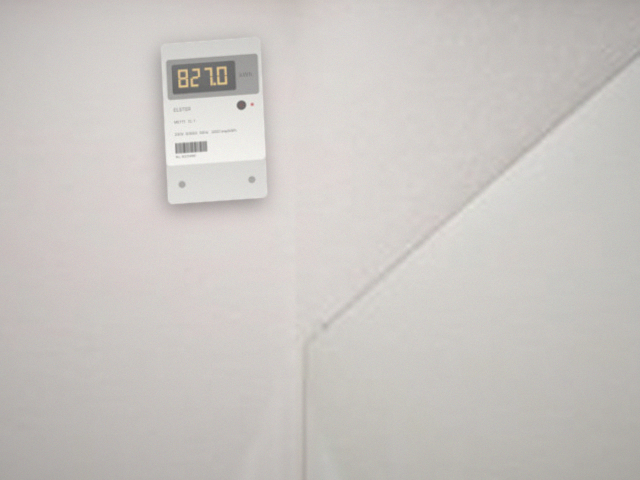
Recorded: value=827.0 unit=kWh
